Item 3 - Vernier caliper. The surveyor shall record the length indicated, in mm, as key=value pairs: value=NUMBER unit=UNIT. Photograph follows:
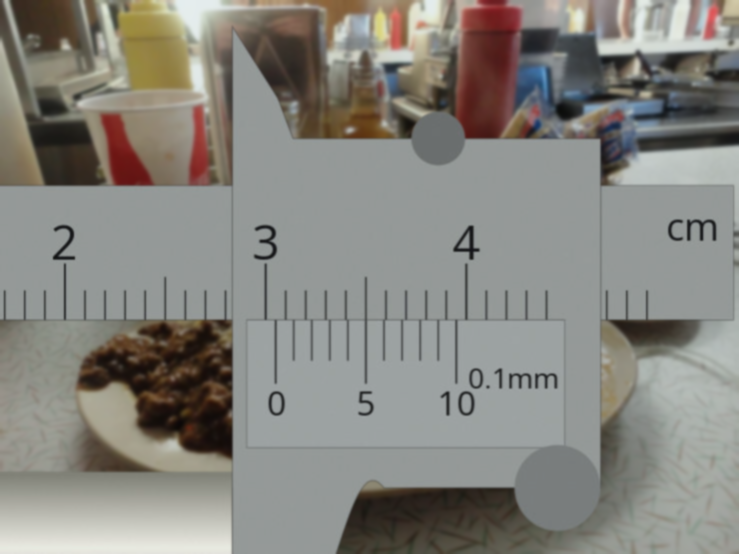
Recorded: value=30.5 unit=mm
